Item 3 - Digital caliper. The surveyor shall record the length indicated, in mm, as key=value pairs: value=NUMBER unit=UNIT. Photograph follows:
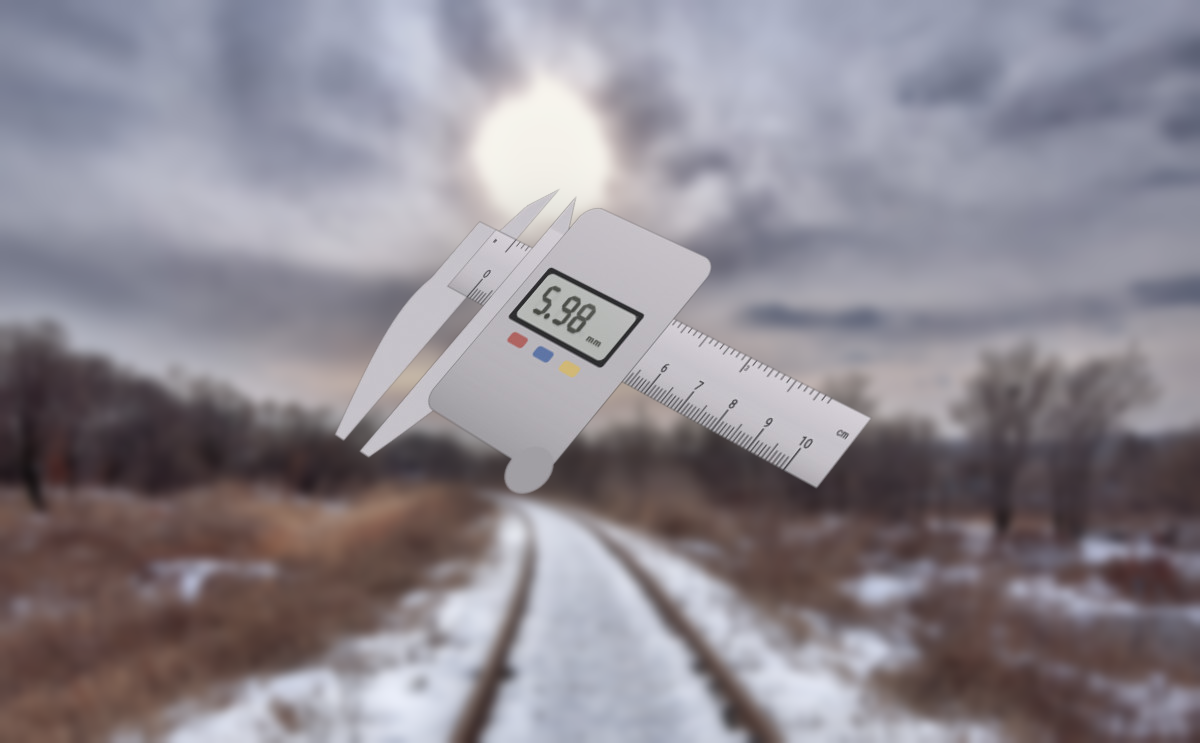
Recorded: value=5.98 unit=mm
